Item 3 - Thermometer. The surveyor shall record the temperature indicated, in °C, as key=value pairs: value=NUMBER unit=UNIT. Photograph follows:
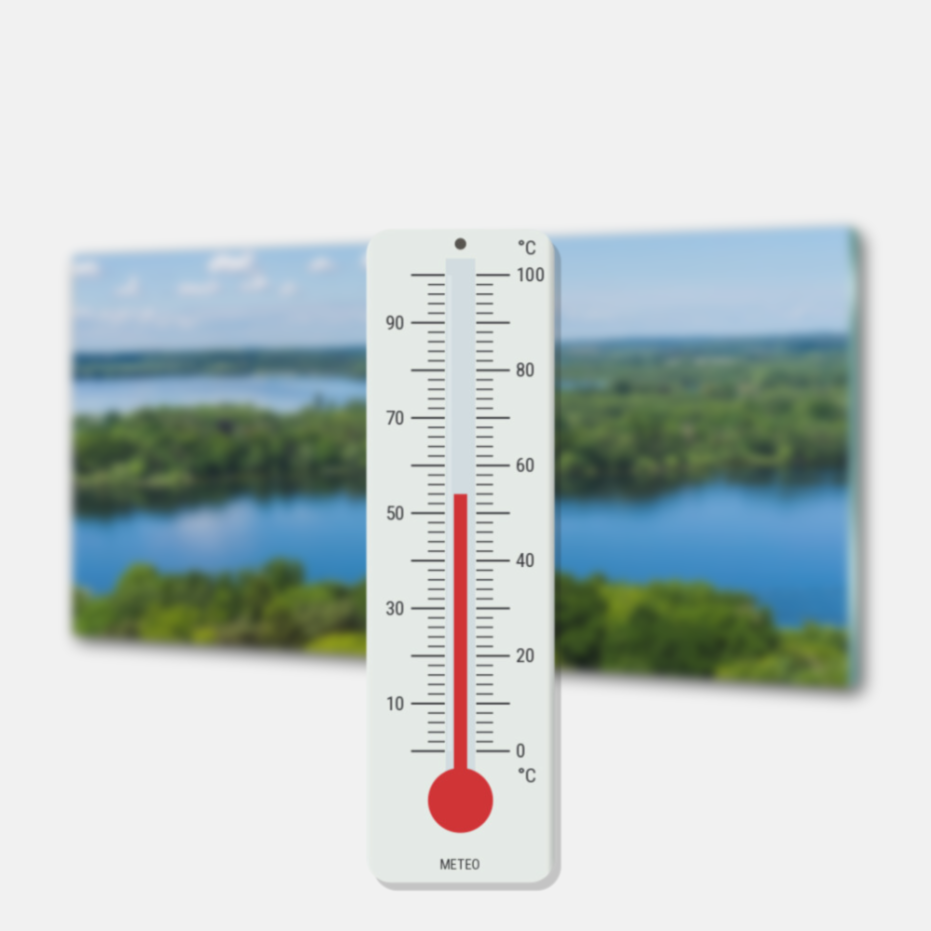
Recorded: value=54 unit=°C
